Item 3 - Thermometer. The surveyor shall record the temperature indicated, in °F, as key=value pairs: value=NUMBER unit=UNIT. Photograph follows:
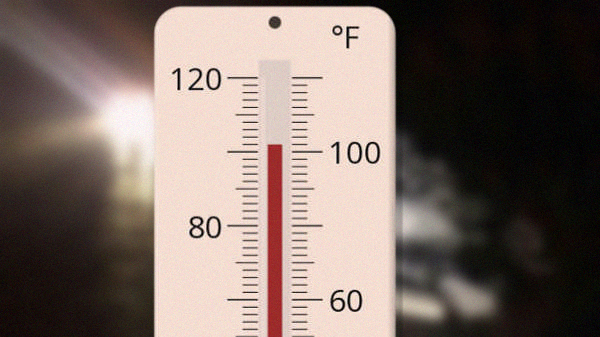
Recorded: value=102 unit=°F
